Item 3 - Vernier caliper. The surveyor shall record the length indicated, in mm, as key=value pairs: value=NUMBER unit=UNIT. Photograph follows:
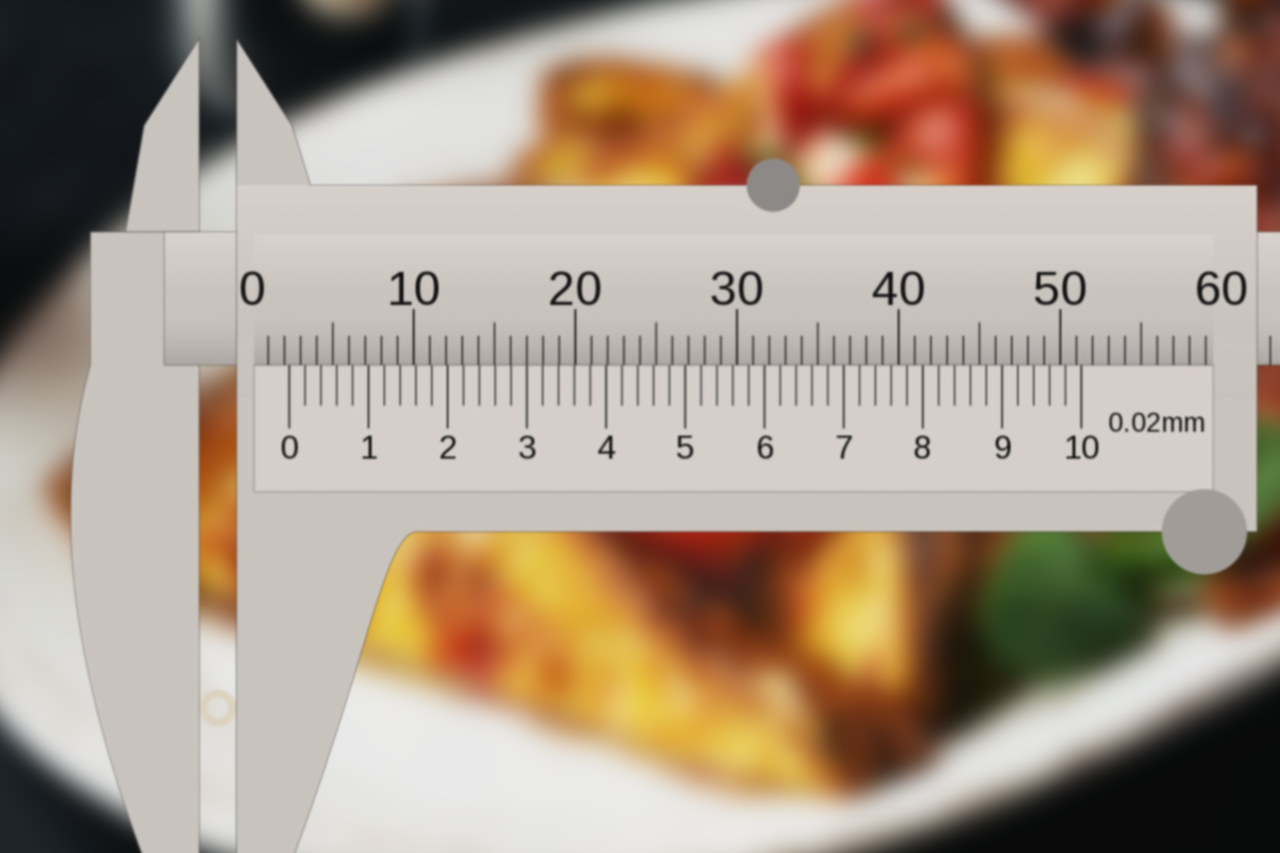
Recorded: value=2.3 unit=mm
